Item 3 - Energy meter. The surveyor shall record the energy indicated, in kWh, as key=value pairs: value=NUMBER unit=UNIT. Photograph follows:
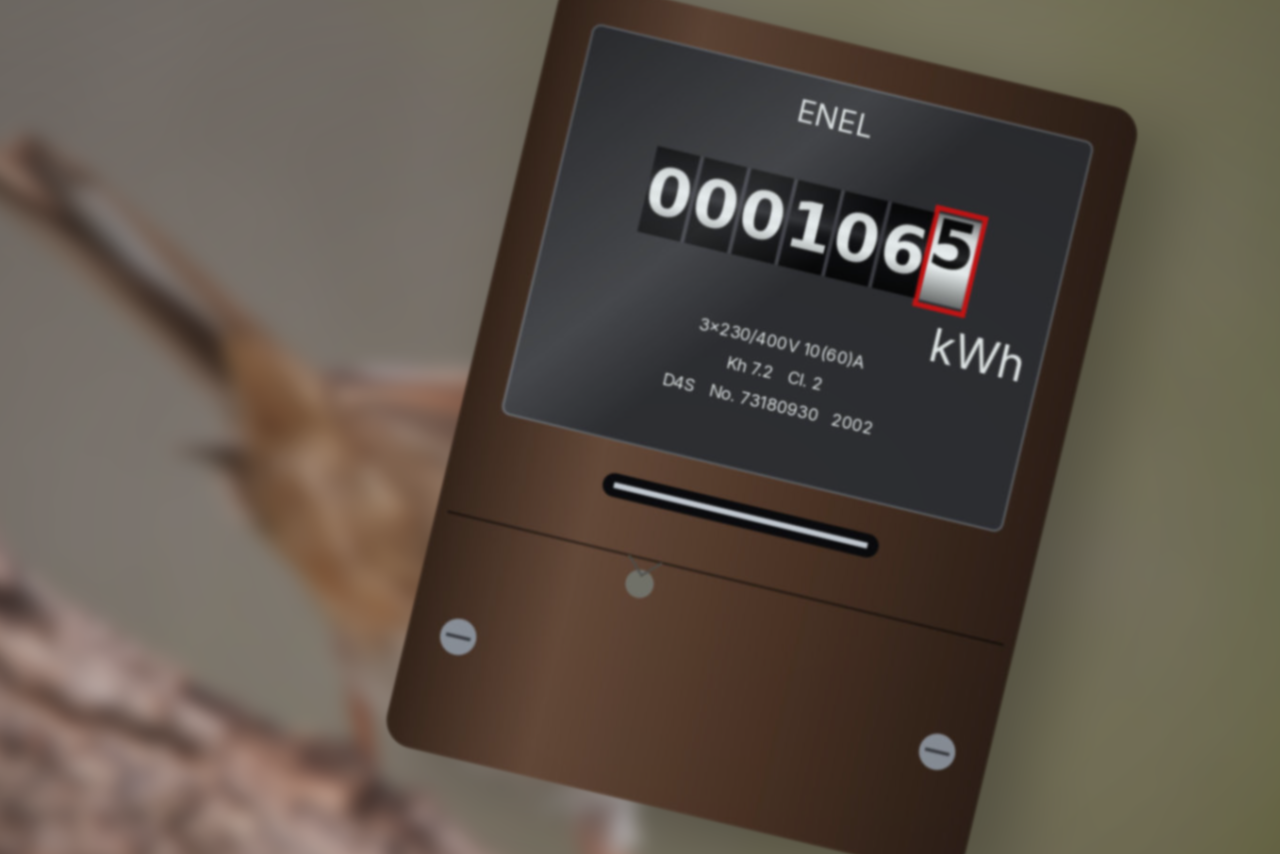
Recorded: value=106.5 unit=kWh
